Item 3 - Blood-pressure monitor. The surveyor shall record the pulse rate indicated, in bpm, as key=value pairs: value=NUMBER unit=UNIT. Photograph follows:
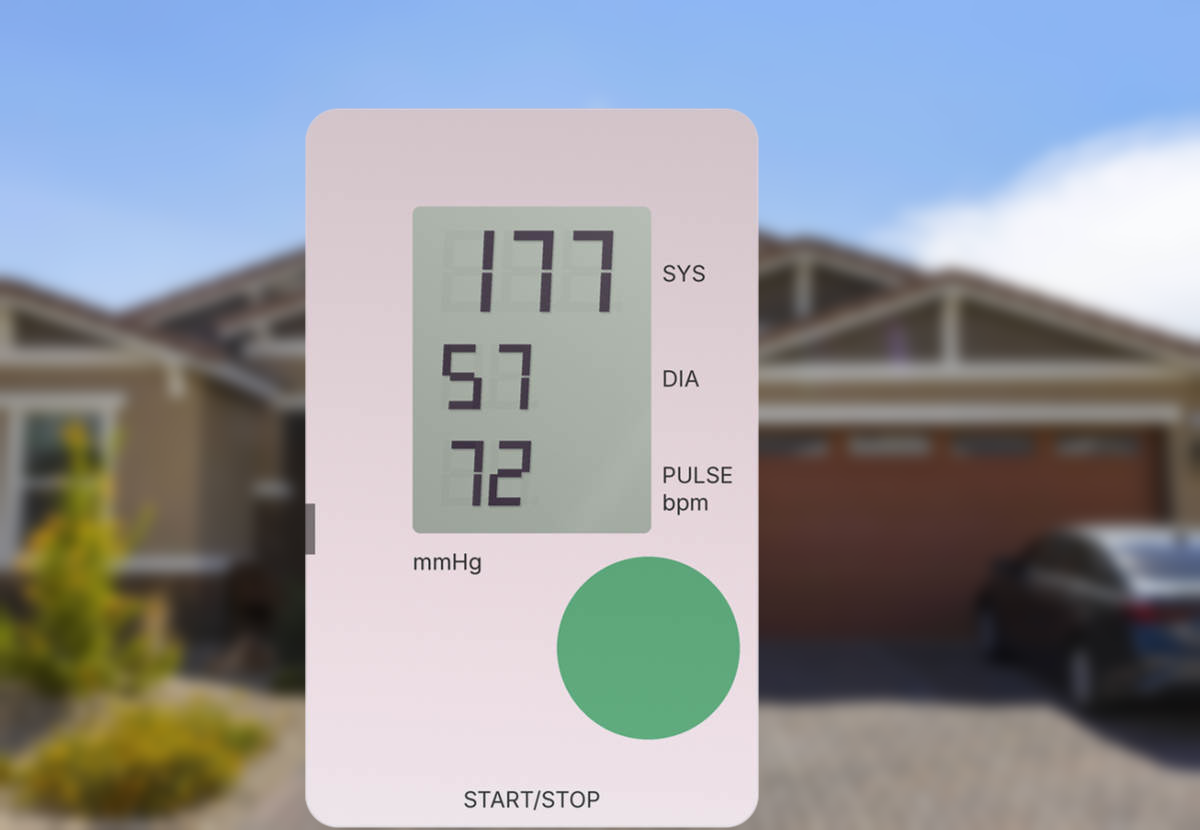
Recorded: value=72 unit=bpm
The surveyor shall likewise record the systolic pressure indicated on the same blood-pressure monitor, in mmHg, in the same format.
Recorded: value=177 unit=mmHg
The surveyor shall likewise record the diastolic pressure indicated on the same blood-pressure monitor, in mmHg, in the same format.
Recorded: value=57 unit=mmHg
